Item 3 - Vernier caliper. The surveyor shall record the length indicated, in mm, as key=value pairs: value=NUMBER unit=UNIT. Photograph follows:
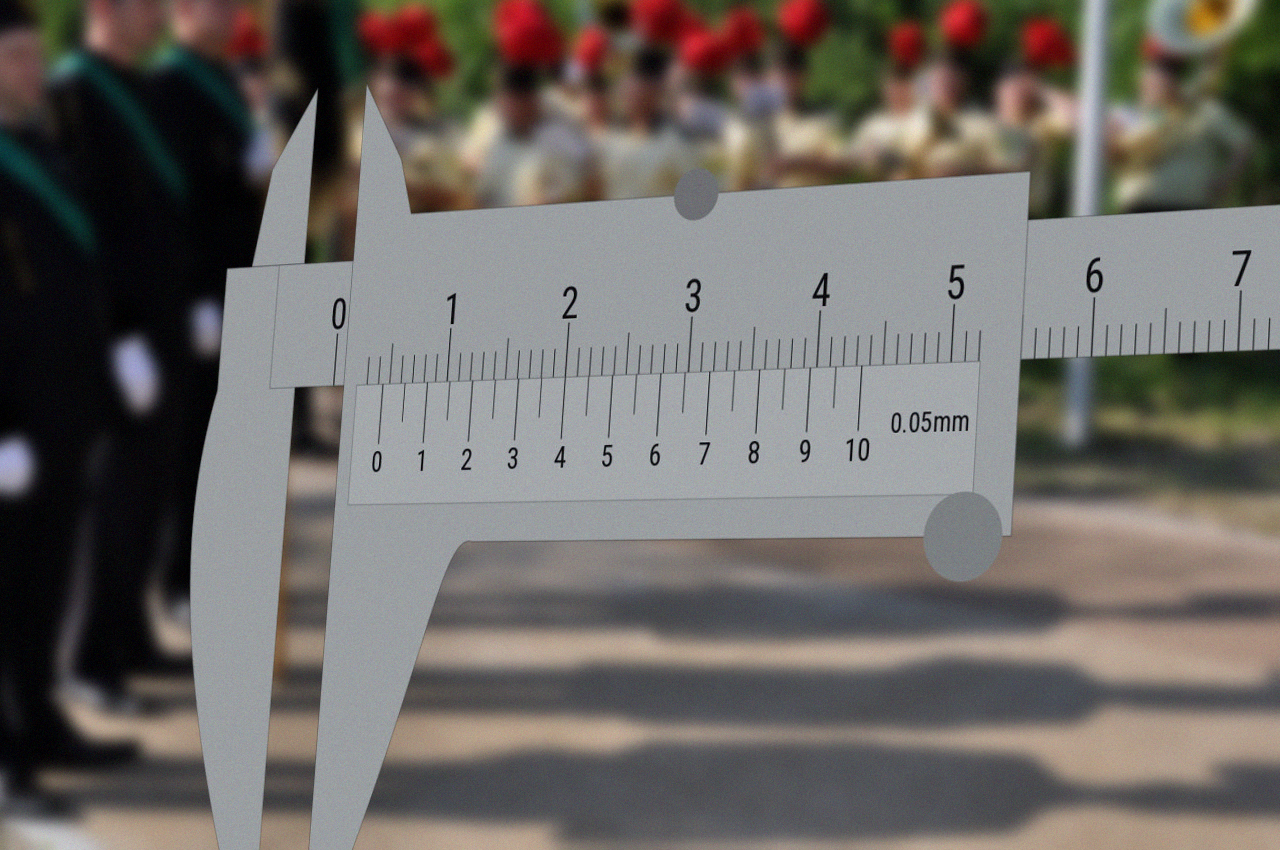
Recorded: value=4.4 unit=mm
